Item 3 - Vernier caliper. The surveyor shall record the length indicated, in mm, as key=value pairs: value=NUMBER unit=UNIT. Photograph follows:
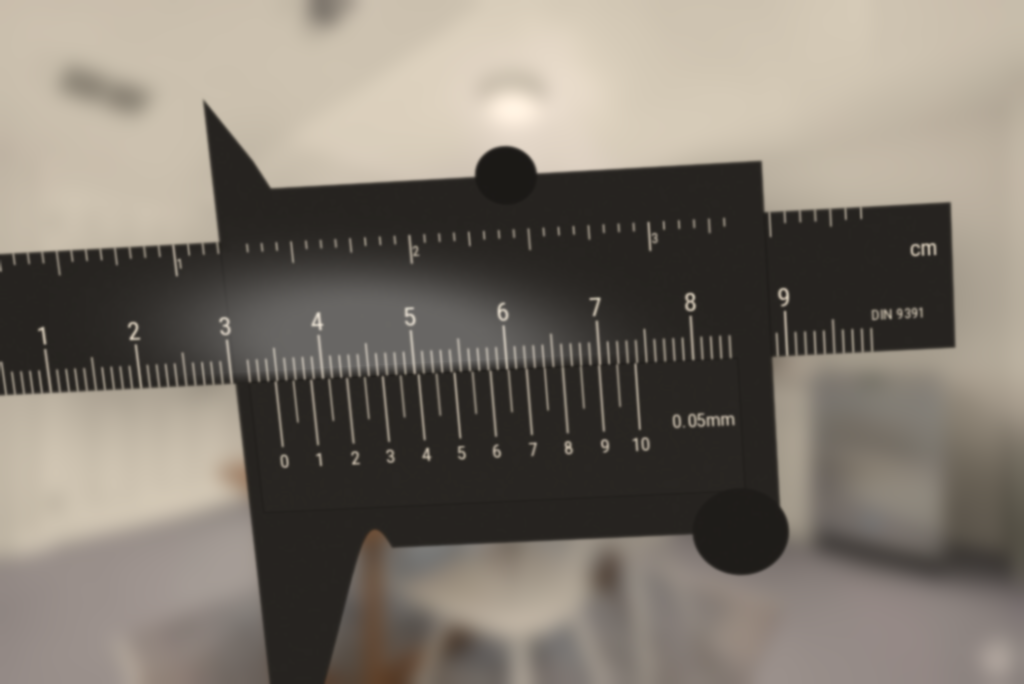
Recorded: value=34.8 unit=mm
